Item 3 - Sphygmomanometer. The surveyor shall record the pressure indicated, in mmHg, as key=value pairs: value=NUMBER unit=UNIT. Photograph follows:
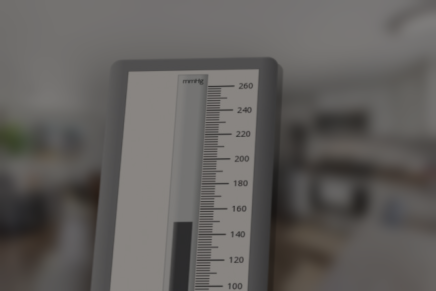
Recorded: value=150 unit=mmHg
